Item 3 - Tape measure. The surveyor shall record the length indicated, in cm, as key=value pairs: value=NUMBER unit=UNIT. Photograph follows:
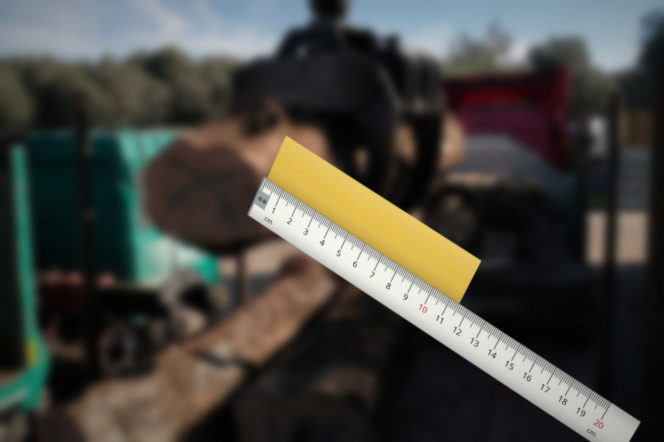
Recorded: value=11.5 unit=cm
